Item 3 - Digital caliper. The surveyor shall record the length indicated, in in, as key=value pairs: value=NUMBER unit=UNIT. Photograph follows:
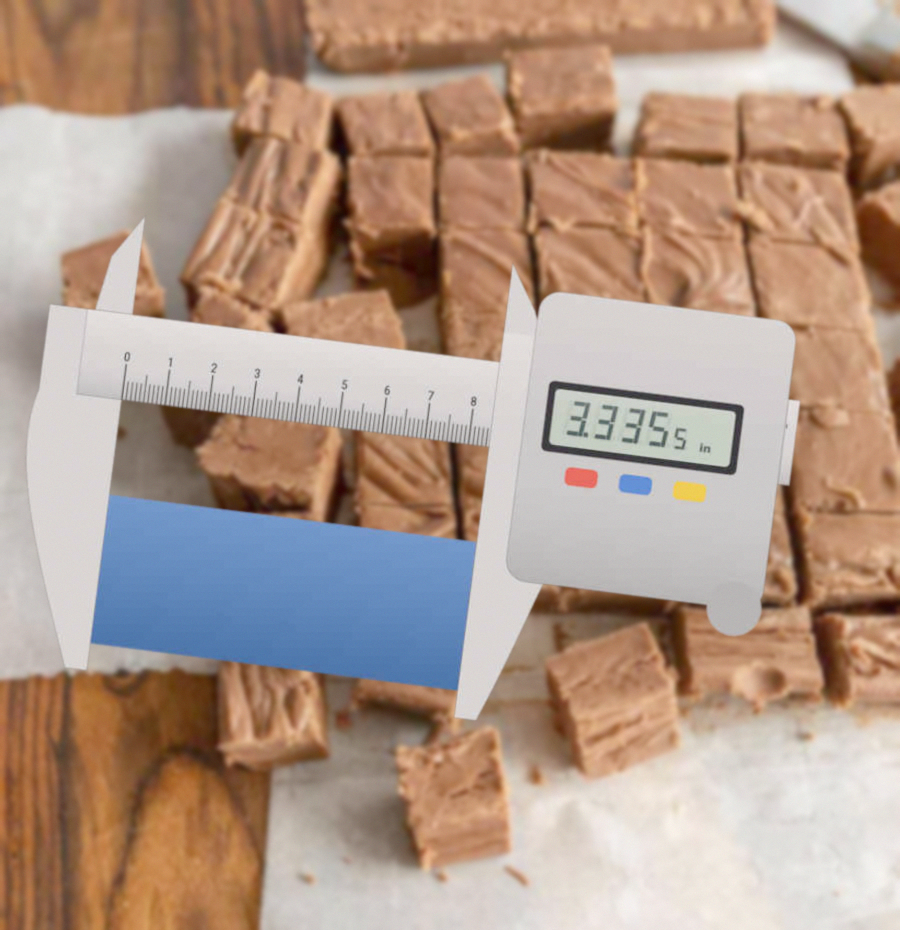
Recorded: value=3.3355 unit=in
